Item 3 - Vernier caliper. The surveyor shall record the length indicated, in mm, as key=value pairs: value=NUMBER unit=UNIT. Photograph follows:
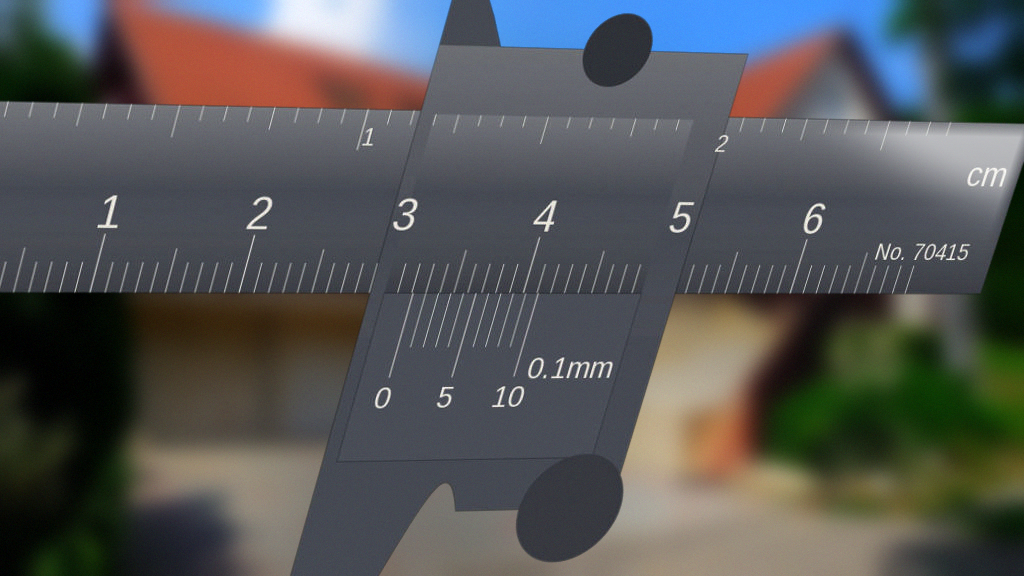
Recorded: value=32.1 unit=mm
